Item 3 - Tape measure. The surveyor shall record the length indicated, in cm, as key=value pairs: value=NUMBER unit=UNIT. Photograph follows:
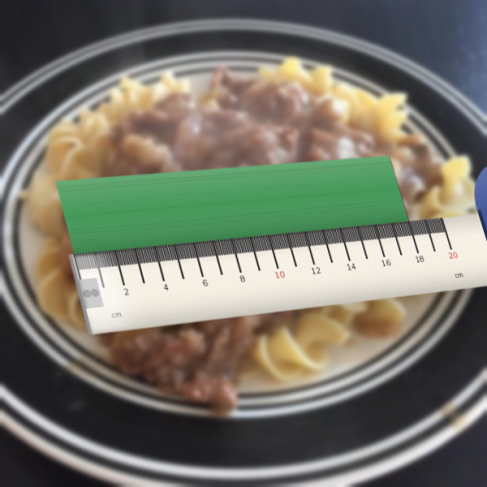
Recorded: value=18 unit=cm
